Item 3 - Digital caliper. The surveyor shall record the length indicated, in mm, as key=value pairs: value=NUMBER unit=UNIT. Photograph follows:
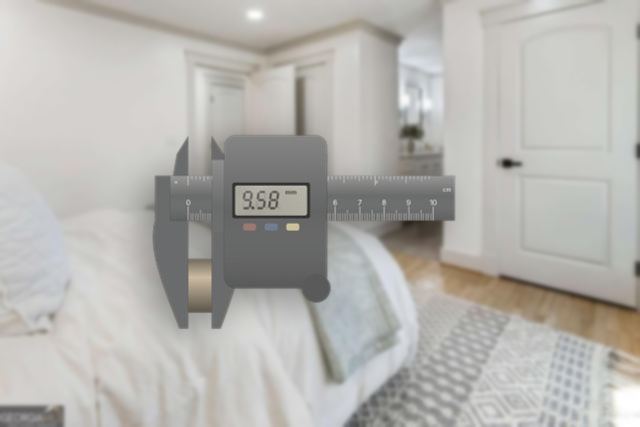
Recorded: value=9.58 unit=mm
